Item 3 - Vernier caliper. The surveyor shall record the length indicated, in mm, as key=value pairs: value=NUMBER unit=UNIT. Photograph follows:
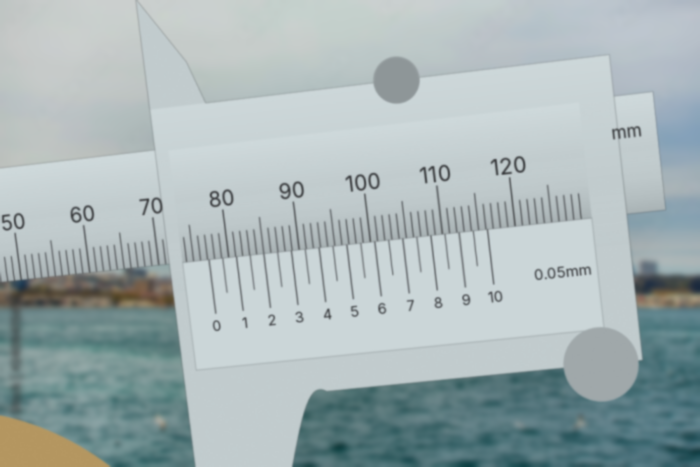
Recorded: value=77.2 unit=mm
